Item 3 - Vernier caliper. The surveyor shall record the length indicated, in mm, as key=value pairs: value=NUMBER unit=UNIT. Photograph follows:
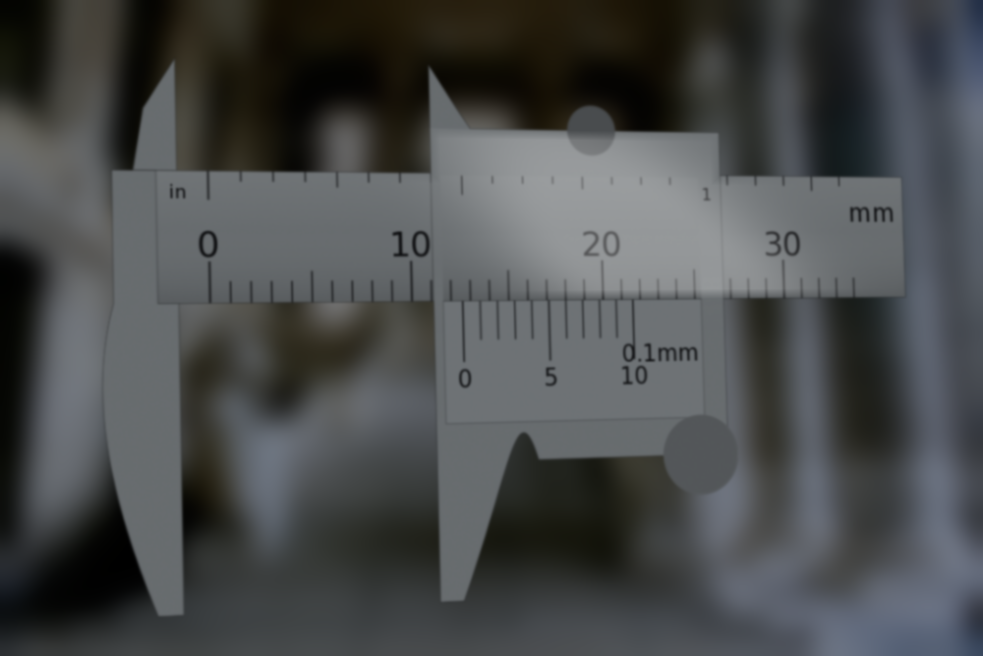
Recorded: value=12.6 unit=mm
